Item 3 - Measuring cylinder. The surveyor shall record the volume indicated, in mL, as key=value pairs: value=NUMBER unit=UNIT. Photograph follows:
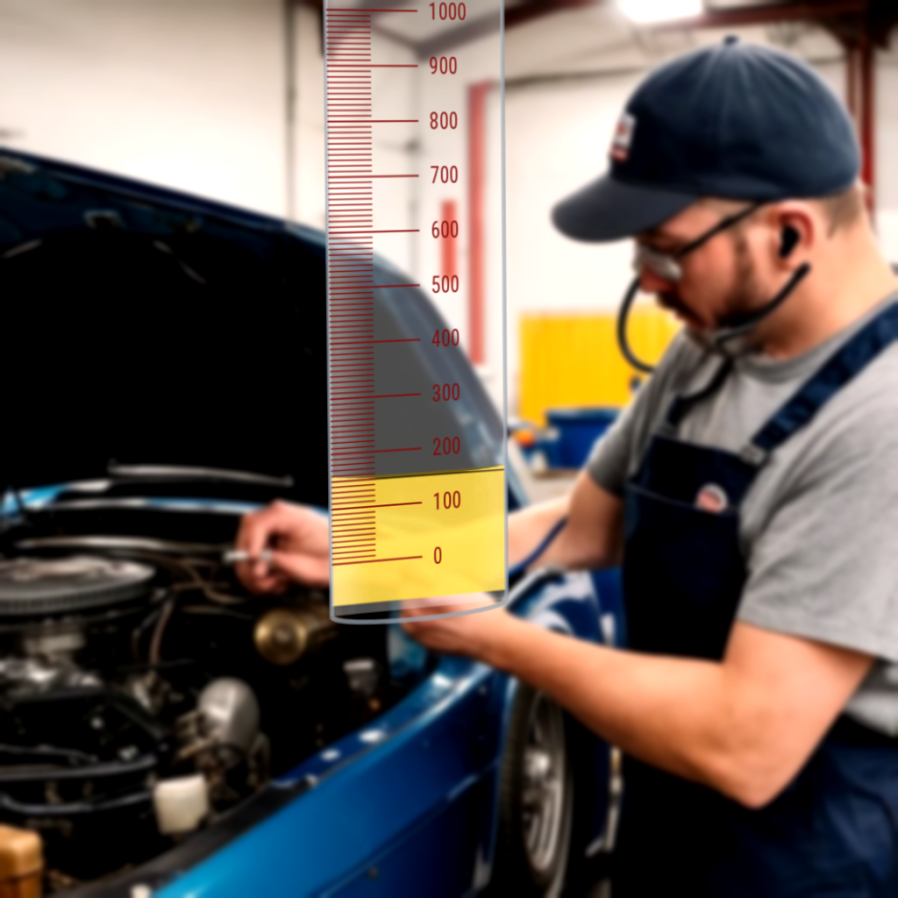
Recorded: value=150 unit=mL
